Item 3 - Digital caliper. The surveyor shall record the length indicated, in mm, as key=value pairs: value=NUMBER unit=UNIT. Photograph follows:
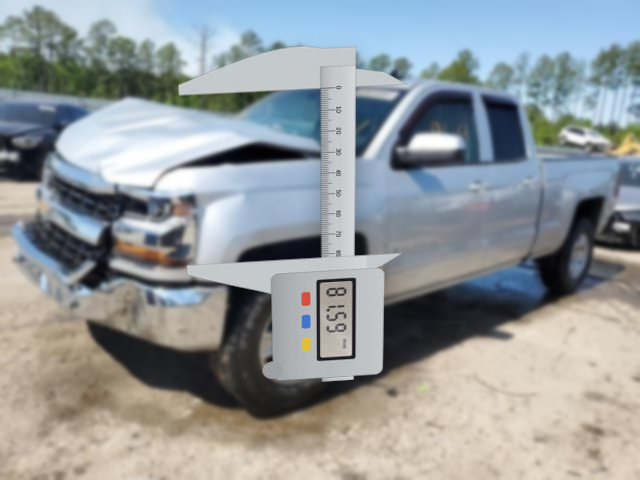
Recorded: value=81.59 unit=mm
